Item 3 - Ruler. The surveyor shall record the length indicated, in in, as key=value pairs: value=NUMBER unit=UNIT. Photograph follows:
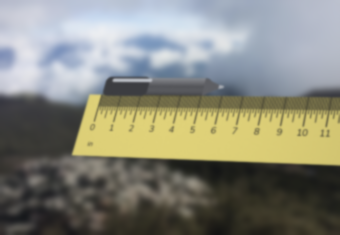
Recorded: value=6 unit=in
